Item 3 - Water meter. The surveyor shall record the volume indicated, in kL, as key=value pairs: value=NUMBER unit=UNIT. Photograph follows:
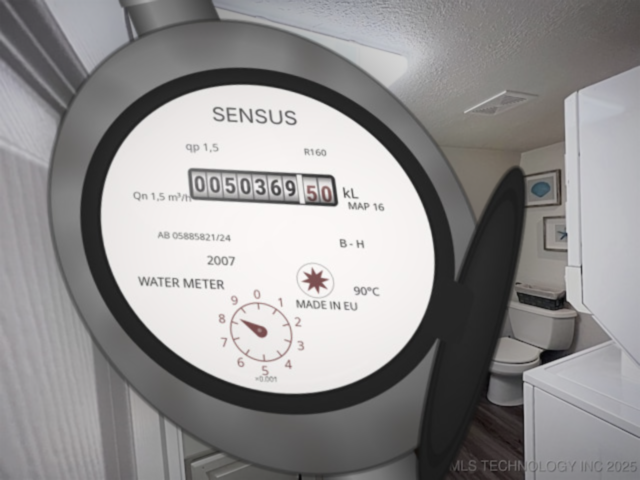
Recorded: value=50369.498 unit=kL
